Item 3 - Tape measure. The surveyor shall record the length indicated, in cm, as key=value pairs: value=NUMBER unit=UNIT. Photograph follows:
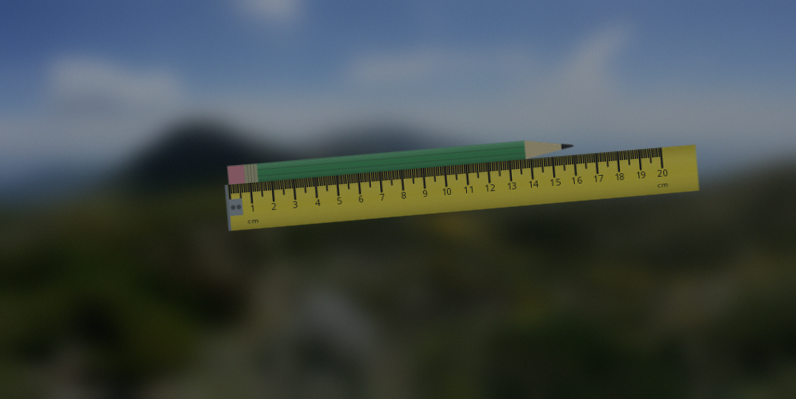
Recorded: value=16 unit=cm
